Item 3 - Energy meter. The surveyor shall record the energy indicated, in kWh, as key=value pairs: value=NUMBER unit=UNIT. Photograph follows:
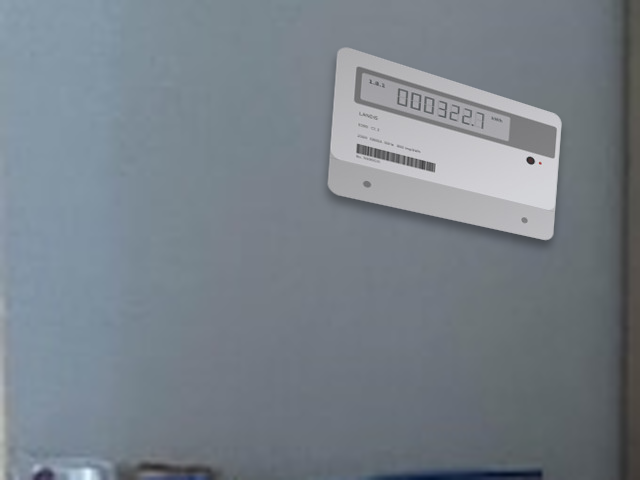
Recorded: value=322.7 unit=kWh
